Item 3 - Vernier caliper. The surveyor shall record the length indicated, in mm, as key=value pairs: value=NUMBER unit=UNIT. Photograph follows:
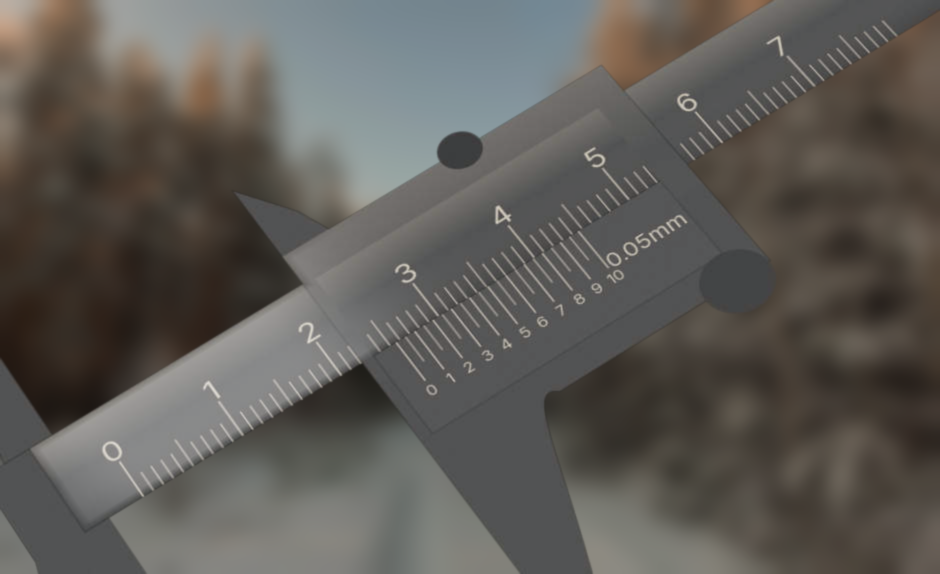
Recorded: value=25.6 unit=mm
